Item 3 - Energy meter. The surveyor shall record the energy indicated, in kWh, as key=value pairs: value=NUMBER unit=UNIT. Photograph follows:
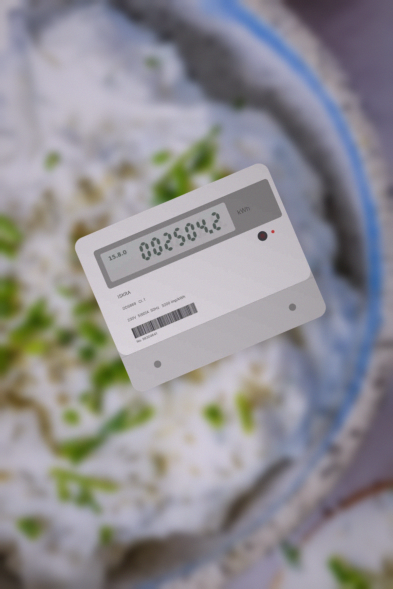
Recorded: value=2504.2 unit=kWh
